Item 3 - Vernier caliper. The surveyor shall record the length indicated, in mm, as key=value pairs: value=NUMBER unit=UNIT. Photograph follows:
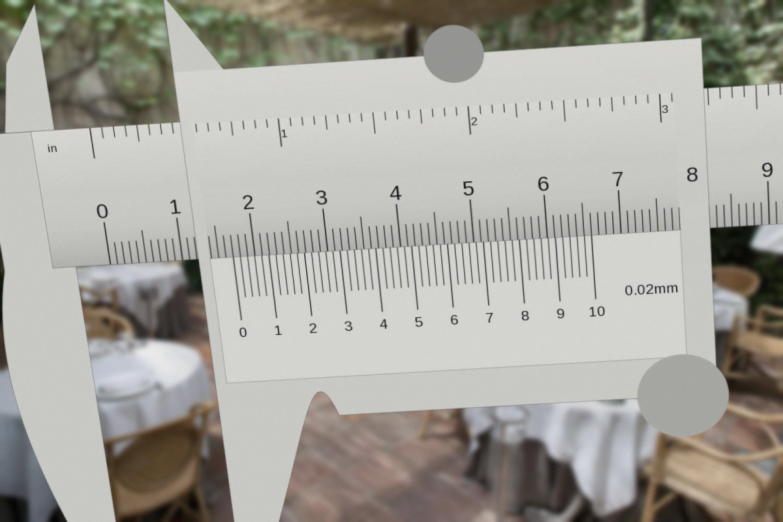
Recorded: value=17.0 unit=mm
